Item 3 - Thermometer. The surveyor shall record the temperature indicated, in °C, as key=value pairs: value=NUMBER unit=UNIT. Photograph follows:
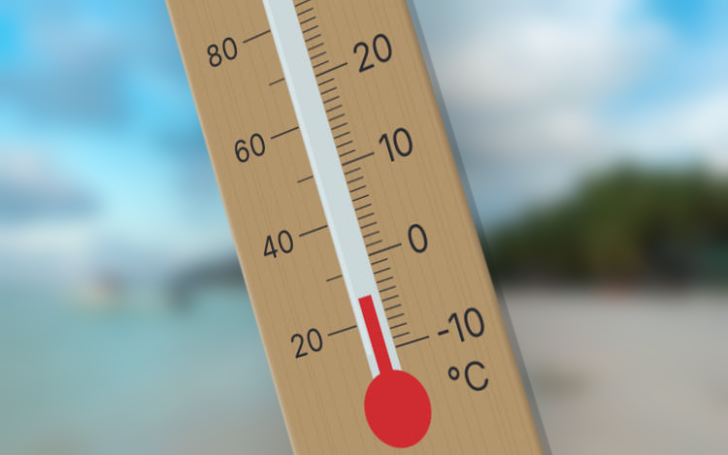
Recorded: value=-4 unit=°C
